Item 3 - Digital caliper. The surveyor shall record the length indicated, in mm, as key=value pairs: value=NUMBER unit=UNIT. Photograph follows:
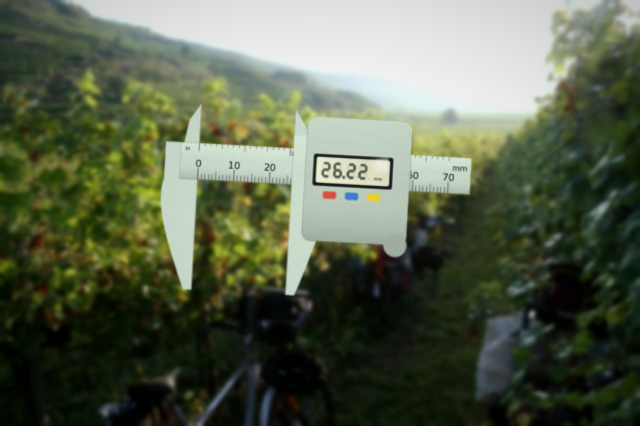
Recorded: value=26.22 unit=mm
